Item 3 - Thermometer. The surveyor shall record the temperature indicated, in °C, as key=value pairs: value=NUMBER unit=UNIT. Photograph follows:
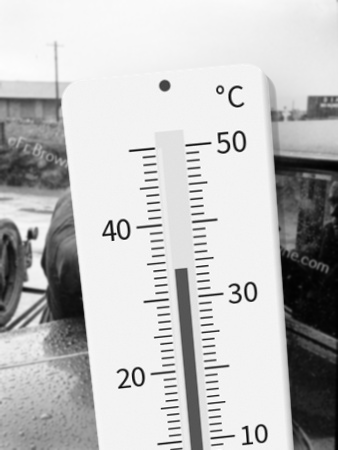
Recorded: value=34 unit=°C
